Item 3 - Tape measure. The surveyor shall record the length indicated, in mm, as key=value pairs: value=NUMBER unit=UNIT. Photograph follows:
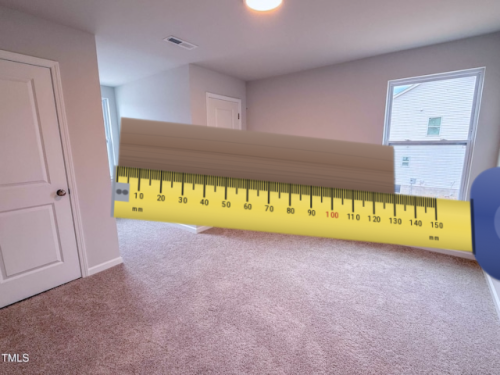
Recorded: value=130 unit=mm
